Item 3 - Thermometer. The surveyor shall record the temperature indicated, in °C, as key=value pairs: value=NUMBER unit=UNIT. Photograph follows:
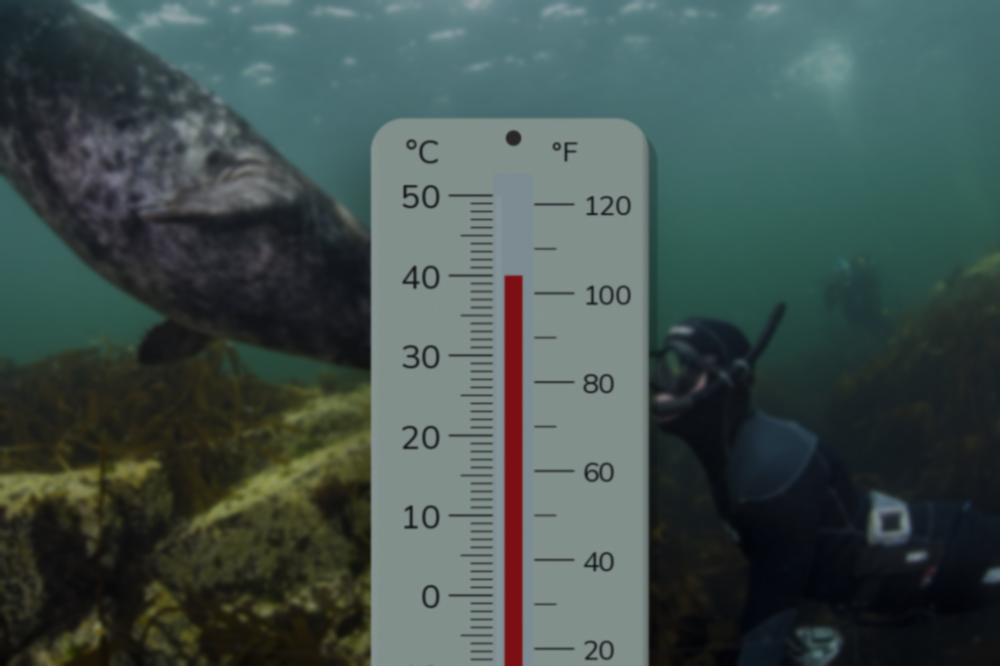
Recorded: value=40 unit=°C
